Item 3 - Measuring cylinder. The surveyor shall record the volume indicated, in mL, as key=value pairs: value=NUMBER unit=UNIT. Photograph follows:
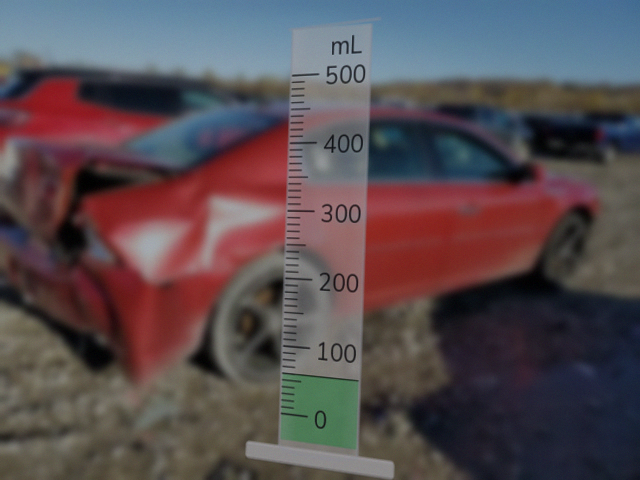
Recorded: value=60 unit=mL
